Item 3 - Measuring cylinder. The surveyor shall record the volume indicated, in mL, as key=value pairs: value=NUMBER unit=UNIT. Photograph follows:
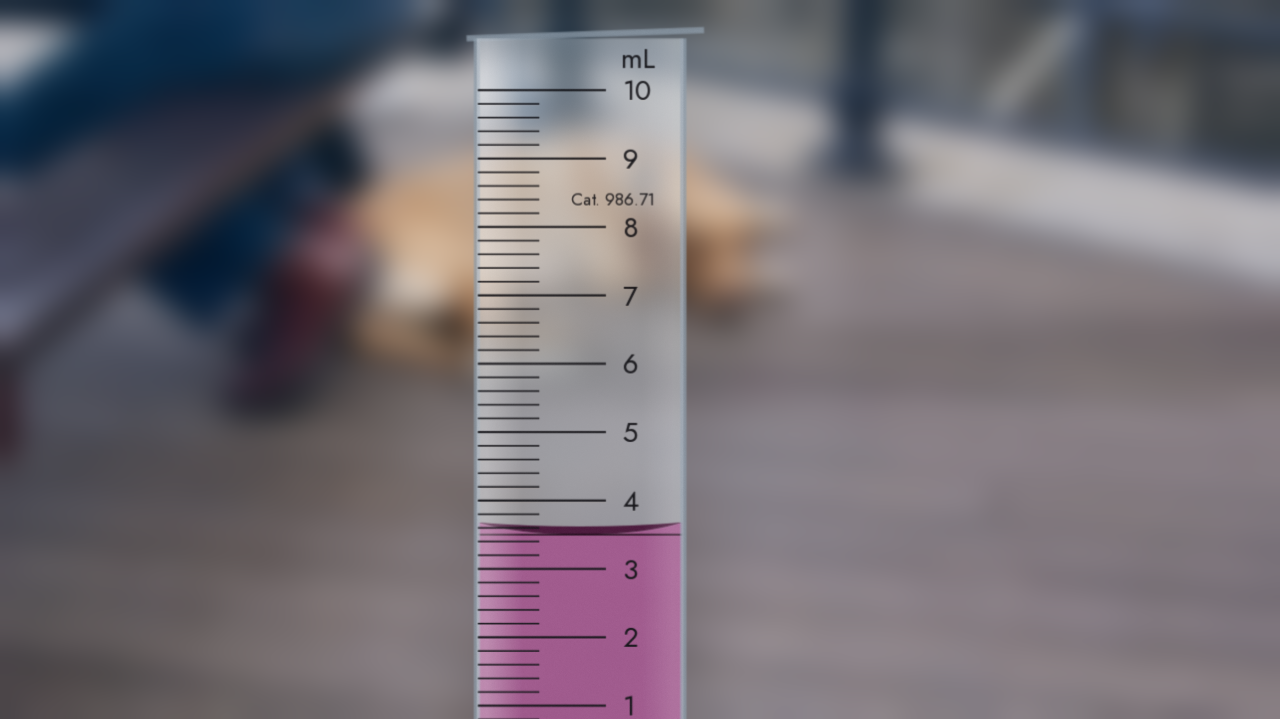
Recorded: value=3.5 unit=mL
